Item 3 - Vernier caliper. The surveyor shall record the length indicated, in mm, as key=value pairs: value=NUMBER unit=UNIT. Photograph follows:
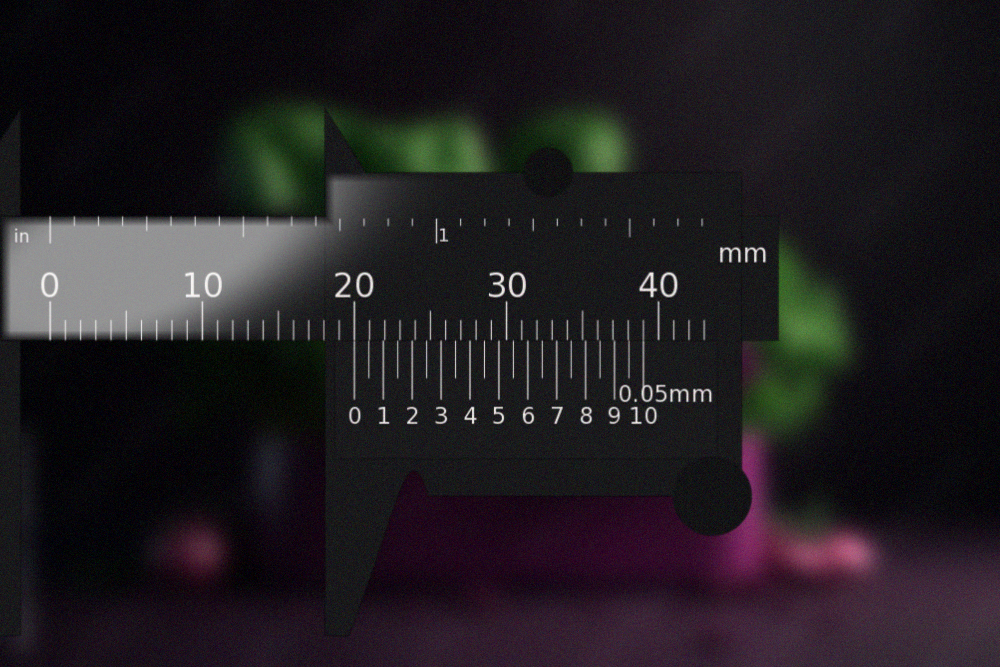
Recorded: value=20.0 unit=mm
